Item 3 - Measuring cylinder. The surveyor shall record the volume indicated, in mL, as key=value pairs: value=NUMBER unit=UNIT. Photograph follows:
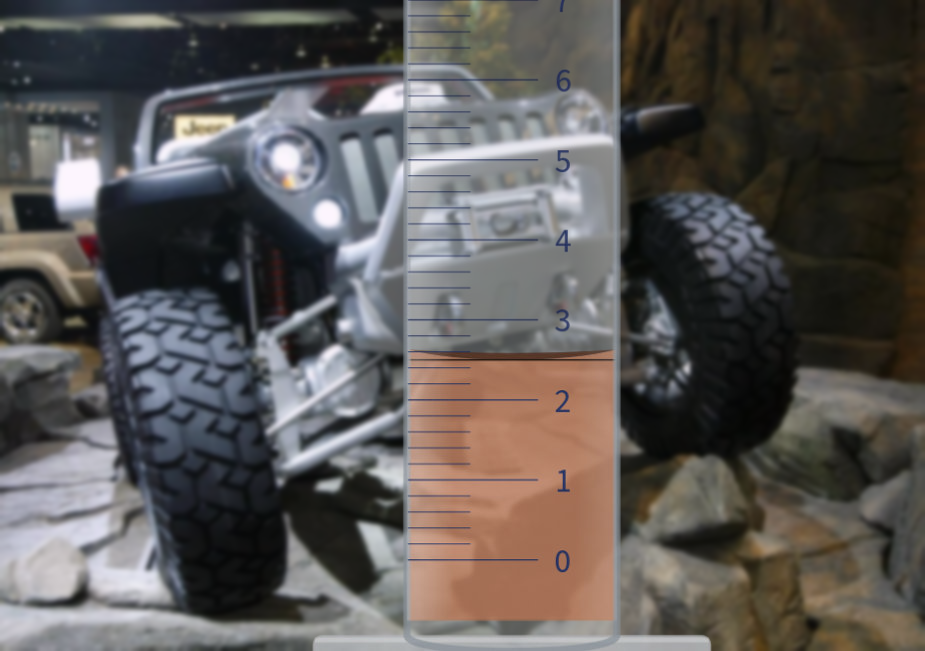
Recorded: value=2.5 unit=mL
